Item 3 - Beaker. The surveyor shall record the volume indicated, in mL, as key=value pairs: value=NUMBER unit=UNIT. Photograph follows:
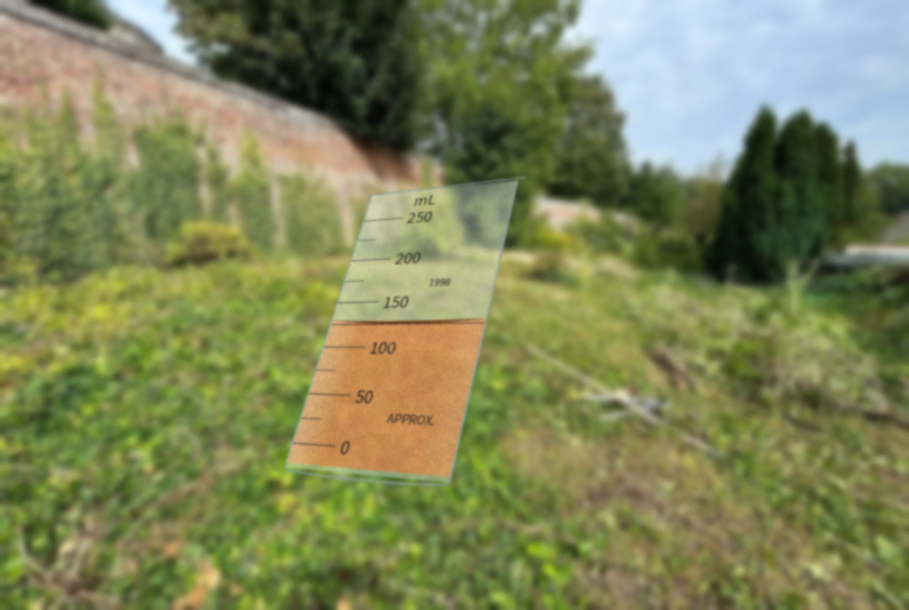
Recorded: value=125 unit=mL
